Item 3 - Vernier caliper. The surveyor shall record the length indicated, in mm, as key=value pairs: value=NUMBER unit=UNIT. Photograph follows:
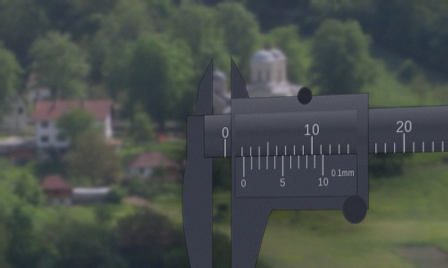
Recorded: value=2.2 unit=mm
